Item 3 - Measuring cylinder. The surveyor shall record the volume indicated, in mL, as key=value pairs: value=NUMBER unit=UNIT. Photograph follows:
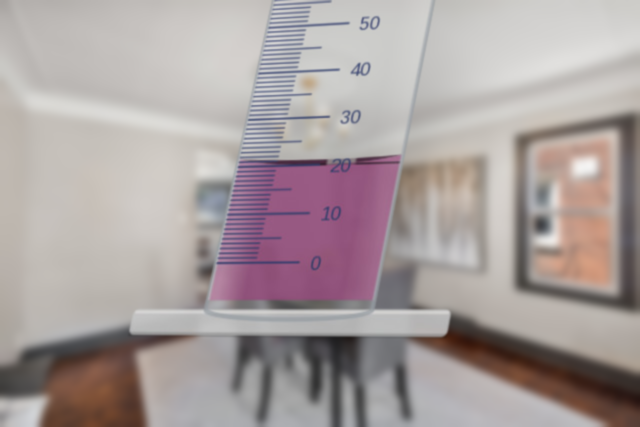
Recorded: value=20 unit=mL
